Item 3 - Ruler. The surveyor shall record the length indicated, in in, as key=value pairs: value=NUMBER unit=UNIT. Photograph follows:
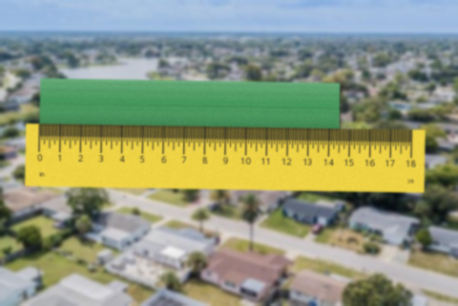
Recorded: value=14.5 unit=in
